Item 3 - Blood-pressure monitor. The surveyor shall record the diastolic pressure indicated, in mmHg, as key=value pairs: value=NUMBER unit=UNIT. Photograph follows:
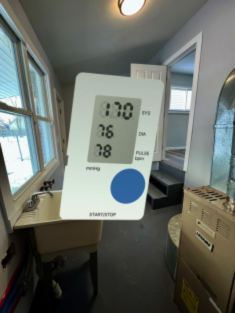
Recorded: value=76 unit=mmHg
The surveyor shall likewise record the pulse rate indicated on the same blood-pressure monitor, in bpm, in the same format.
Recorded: value=78 unit=bpm
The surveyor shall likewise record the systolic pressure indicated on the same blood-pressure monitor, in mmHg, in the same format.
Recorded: value=170 unit=mmHg
